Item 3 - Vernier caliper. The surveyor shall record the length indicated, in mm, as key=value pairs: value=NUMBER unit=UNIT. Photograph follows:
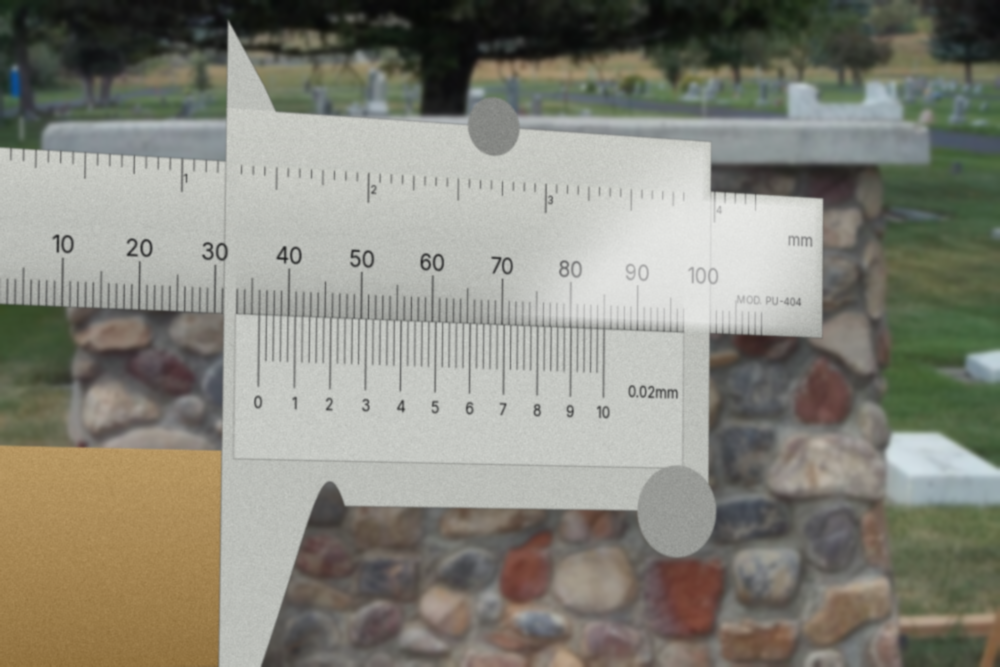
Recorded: value=36.0 unit=mm
